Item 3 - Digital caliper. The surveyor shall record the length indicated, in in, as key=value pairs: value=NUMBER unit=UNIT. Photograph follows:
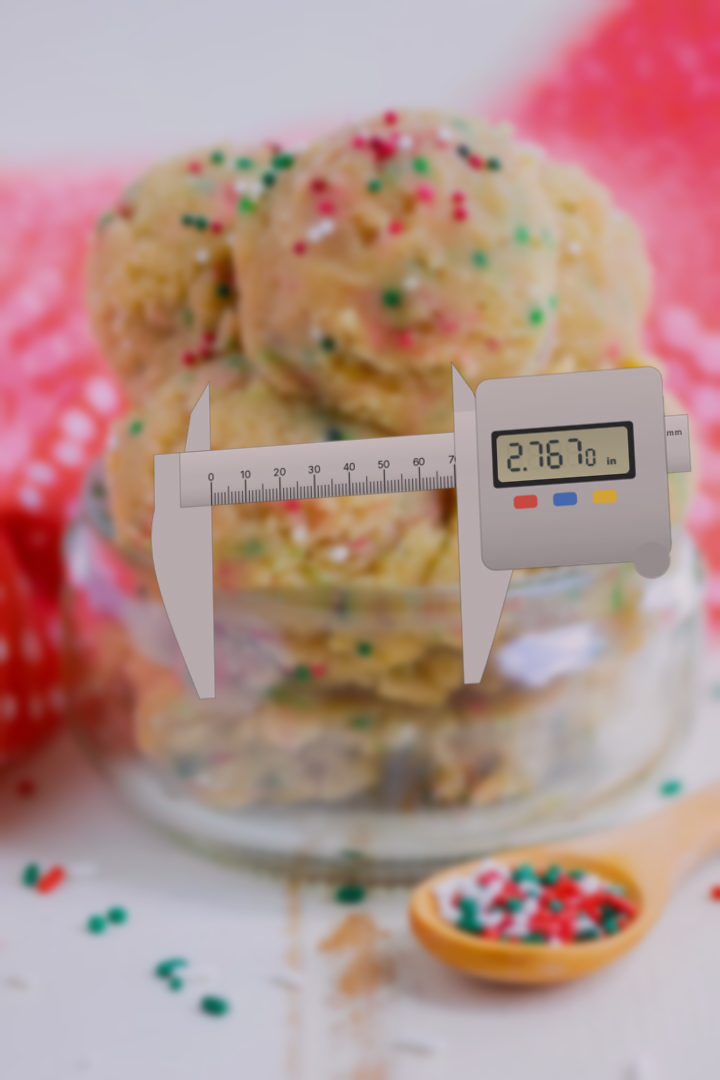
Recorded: value=2.7670 unit=in
